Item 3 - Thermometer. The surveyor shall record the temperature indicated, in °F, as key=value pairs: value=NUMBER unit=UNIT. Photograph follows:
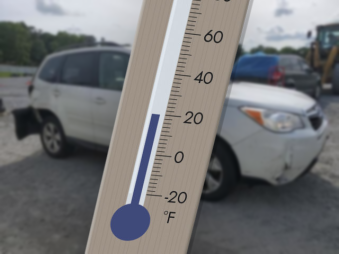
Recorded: value=20 unit=°F
